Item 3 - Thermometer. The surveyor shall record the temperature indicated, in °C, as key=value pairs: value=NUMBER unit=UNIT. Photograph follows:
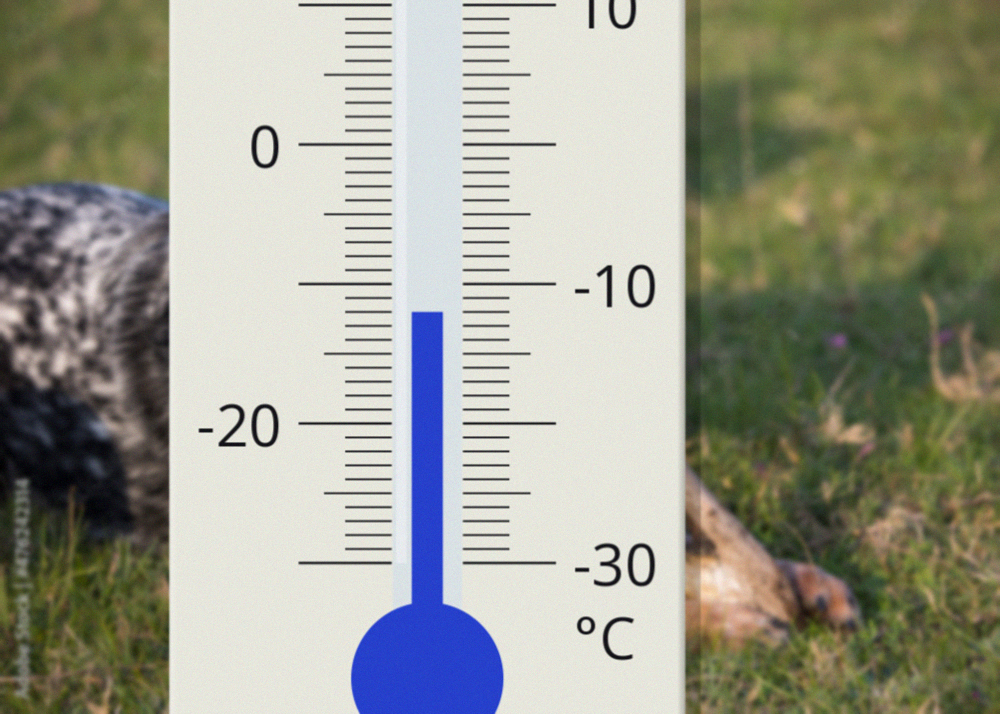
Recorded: value=-12 unit=°C
